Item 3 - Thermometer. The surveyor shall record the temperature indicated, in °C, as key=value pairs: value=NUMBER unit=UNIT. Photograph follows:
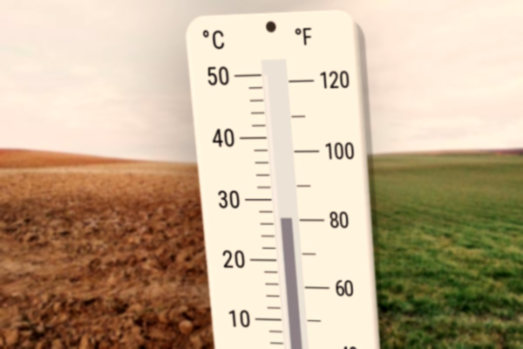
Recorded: value=27 unit=°C
